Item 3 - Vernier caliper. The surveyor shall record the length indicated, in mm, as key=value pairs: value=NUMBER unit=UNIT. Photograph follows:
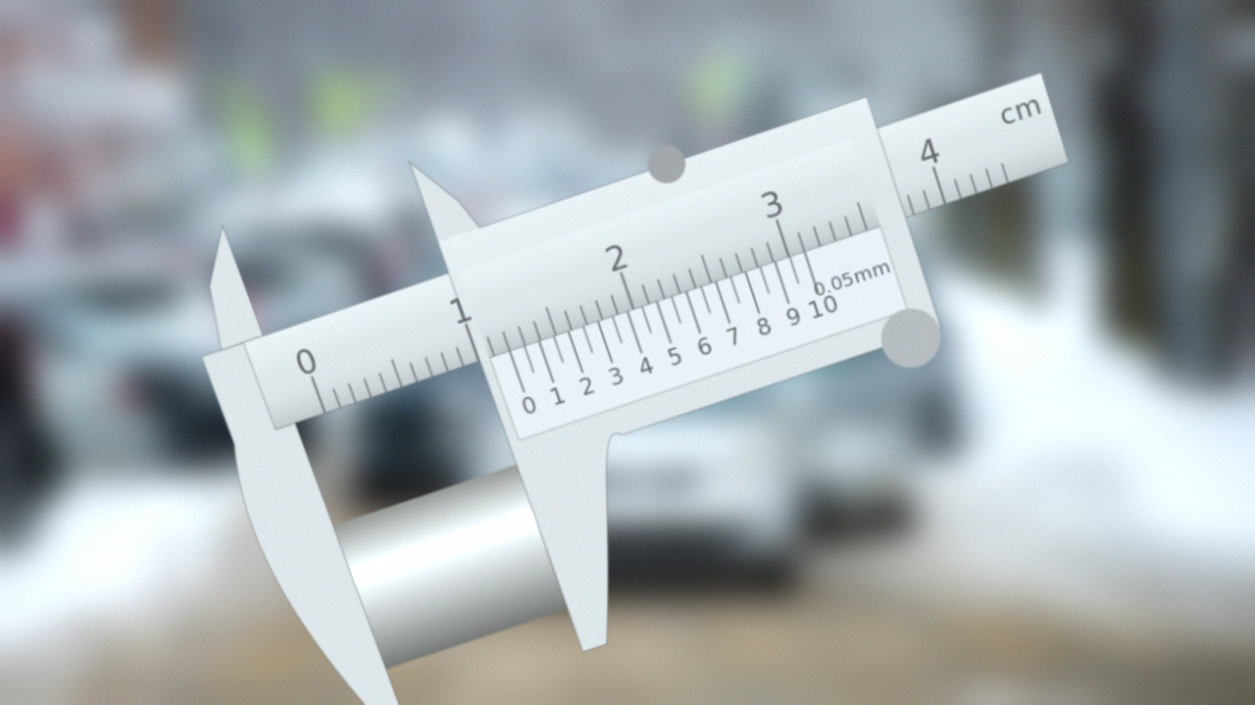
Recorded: value=12.0 unit=mm
